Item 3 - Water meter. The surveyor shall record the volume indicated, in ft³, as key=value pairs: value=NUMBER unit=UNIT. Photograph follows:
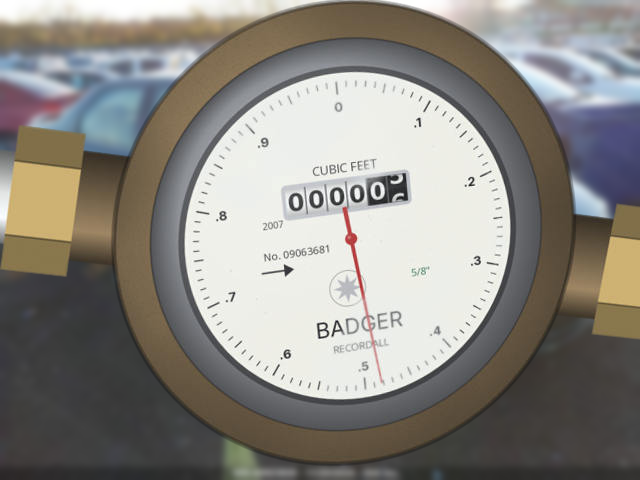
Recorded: value=5.48 unit=ft³
